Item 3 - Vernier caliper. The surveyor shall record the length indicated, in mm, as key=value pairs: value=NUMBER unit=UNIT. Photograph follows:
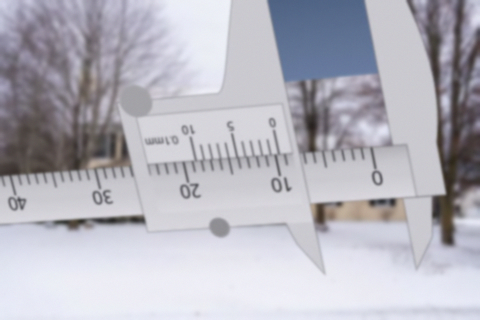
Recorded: value=9.6 unit=mm
